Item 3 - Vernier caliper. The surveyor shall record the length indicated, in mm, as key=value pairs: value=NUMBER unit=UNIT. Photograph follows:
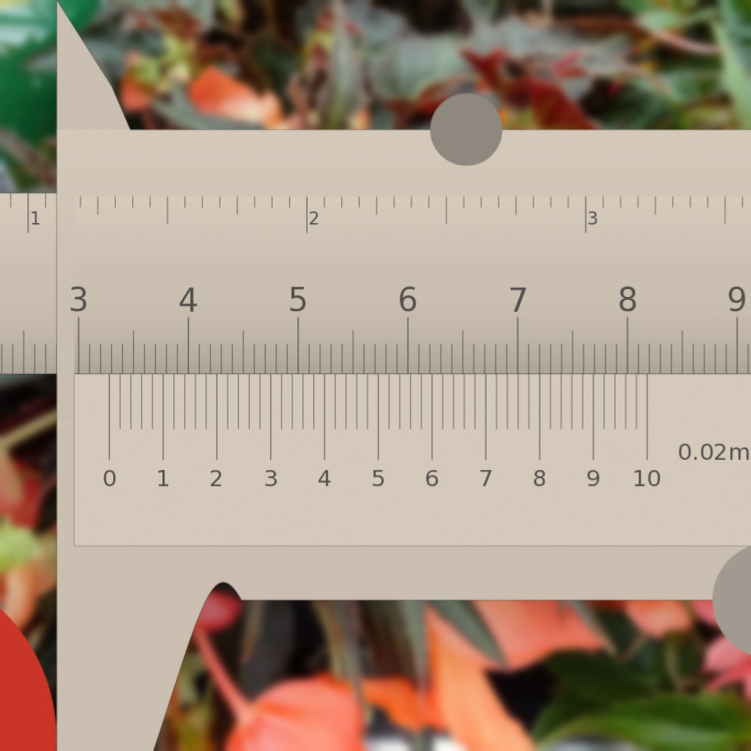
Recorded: value=32.8 unit=mm
